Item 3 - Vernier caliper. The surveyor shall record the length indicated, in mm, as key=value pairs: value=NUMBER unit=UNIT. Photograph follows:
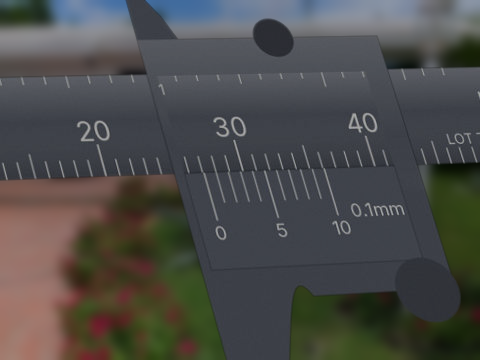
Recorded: value=27.1 unit=mm
